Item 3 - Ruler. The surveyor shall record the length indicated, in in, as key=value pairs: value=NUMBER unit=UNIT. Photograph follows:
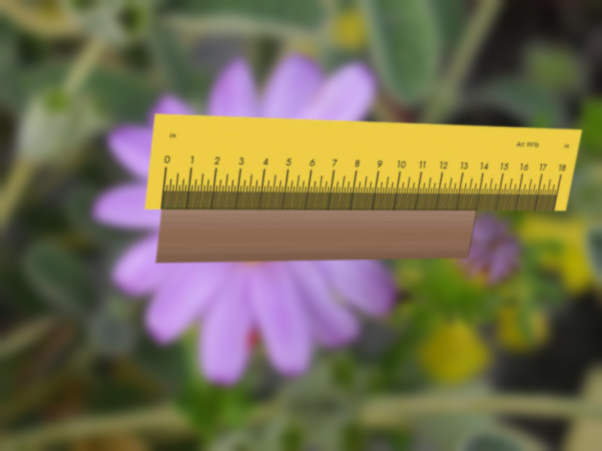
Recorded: value=14 unit=in
